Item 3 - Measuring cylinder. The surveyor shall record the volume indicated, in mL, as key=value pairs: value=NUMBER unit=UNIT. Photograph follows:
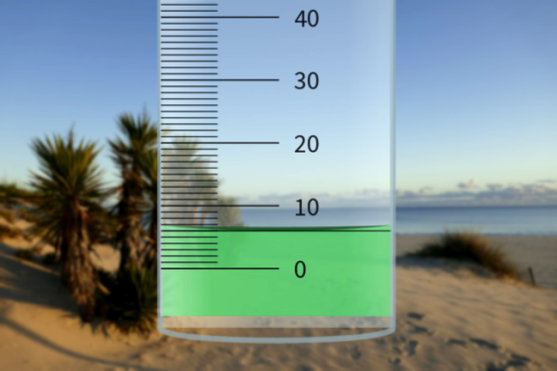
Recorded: value=6 unit=mL
